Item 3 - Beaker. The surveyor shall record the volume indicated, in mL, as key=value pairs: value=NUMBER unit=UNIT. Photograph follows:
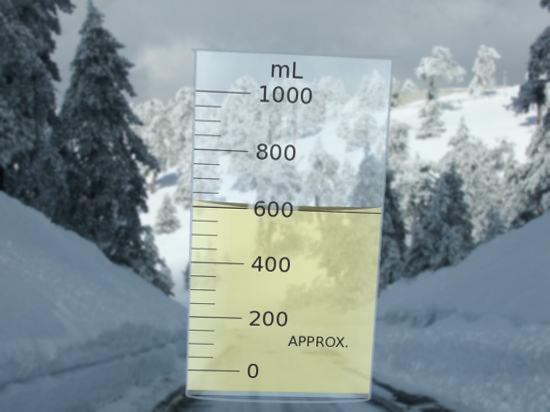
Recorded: value=600 unit=mL
